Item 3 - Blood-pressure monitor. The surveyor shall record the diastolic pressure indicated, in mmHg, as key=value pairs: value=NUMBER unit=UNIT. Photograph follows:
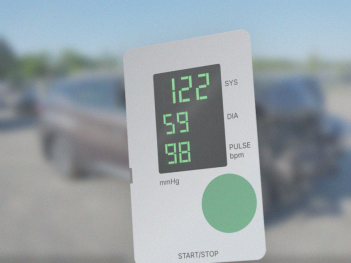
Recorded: value=59 unit=mmHg
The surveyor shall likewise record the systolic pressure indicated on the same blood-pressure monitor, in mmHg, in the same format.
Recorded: value=122 unit=mmHg
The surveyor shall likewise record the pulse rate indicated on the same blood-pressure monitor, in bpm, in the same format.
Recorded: value=98 unit=bpm
